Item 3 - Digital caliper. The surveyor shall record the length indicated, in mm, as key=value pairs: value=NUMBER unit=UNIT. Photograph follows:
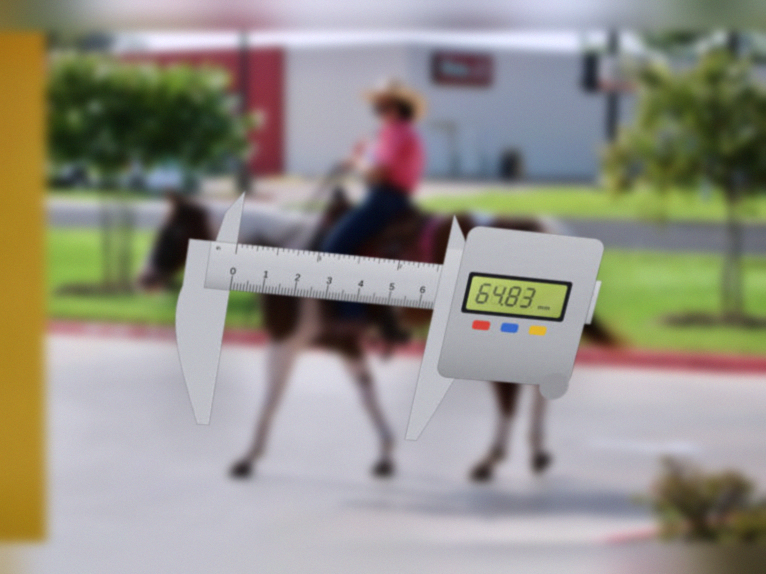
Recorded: value=64.83 unit=mm
